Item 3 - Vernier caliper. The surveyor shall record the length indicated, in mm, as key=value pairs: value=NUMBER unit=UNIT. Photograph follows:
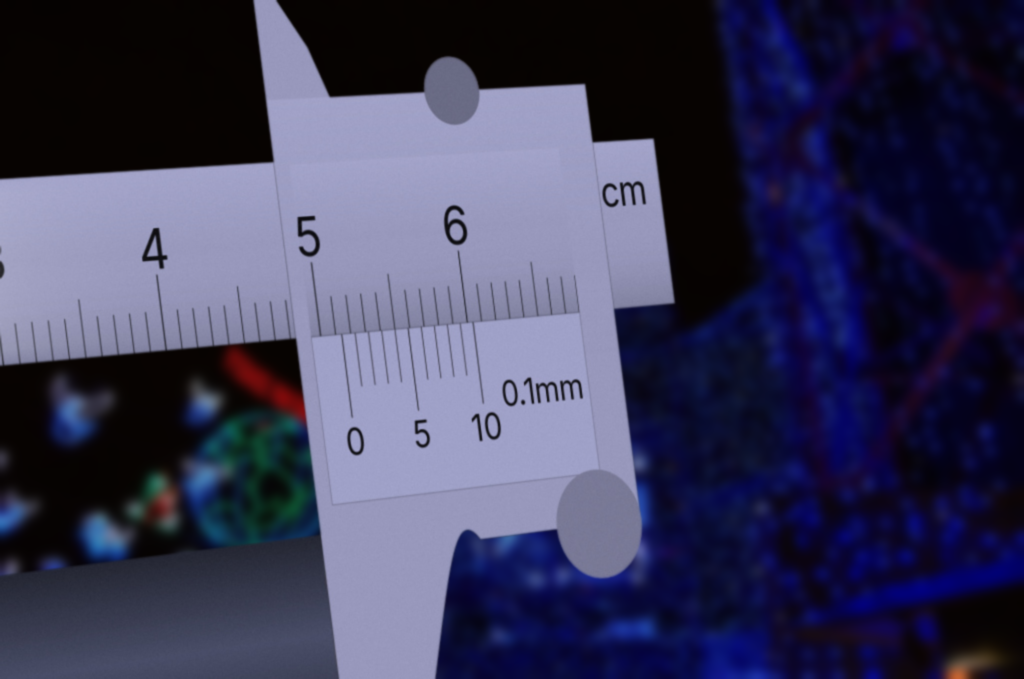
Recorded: value=51.4 unit=mm
